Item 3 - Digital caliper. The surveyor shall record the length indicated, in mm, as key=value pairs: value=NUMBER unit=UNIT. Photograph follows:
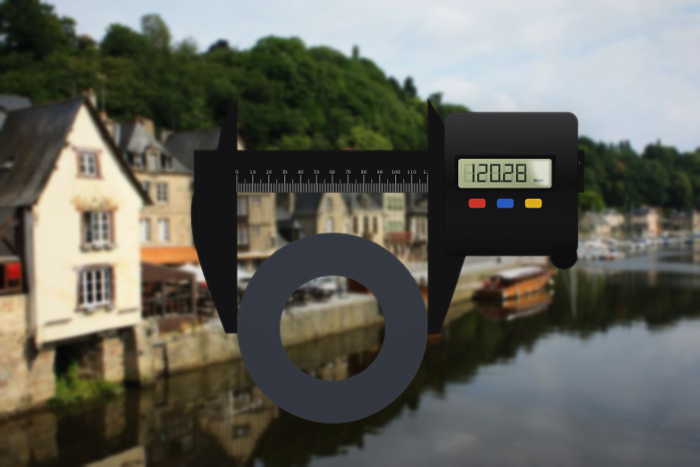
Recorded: value=120.28 unit=mm
